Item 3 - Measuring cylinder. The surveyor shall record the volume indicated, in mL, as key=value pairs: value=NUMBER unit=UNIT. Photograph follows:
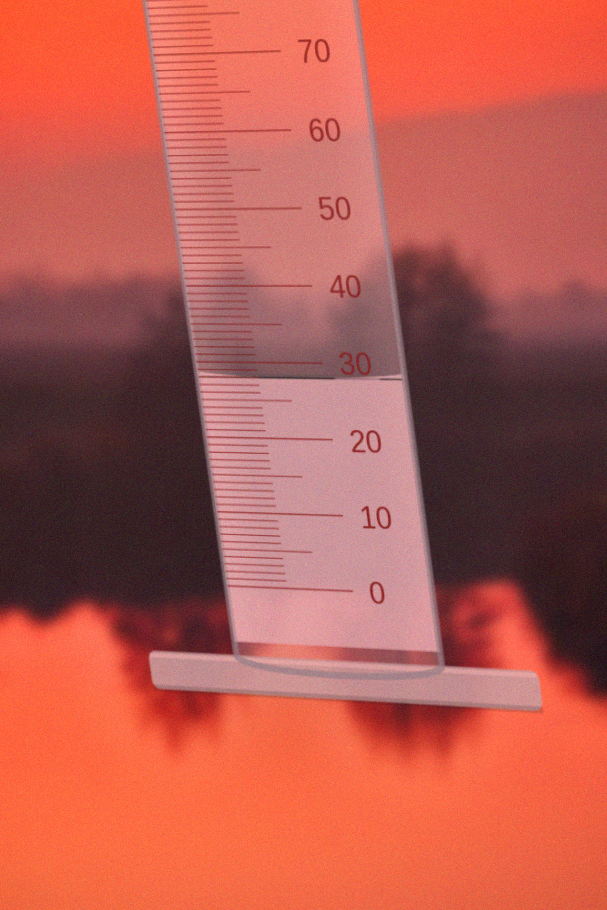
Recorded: value=28 unit=mL
